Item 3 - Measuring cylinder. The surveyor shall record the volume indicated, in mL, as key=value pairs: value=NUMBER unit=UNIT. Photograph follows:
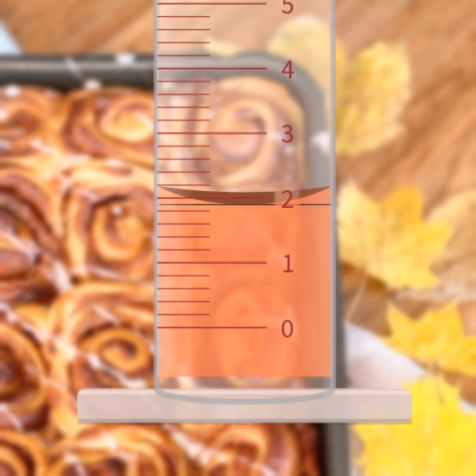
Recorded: value=1.9 unit=mL
